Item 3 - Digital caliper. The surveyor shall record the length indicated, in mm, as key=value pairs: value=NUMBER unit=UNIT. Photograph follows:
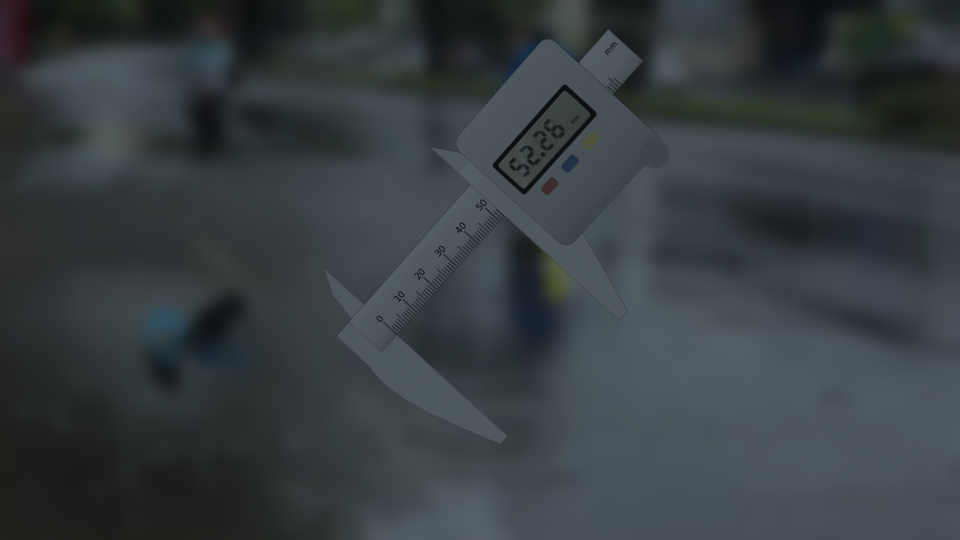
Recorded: value=52.26 unit=mm
